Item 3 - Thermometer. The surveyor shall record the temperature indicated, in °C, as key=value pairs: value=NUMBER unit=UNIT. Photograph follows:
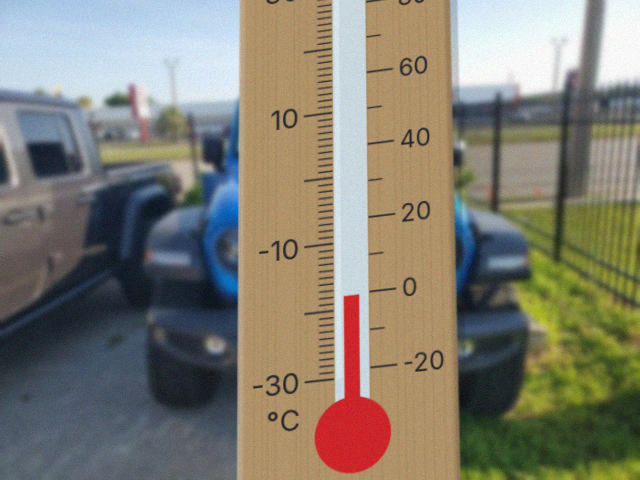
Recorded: value=-18 unit=°C
